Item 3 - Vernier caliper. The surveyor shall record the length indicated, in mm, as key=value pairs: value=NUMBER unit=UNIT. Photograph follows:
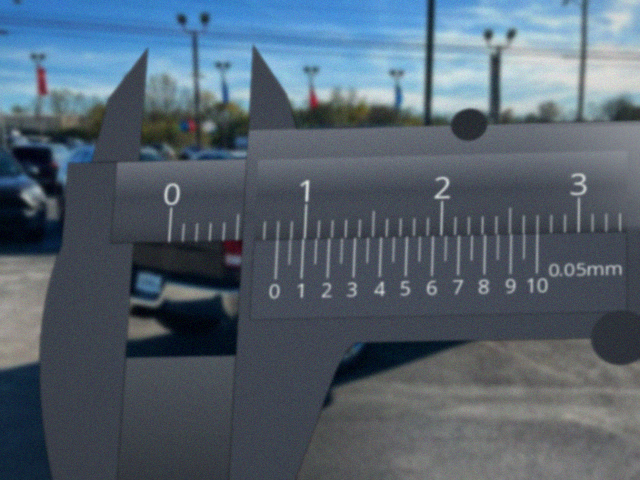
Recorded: value=8.0 unit=mm
